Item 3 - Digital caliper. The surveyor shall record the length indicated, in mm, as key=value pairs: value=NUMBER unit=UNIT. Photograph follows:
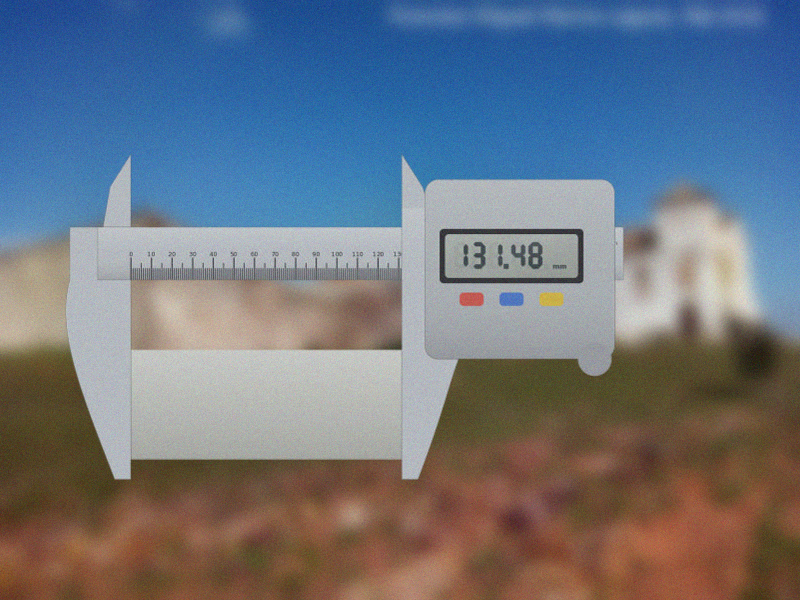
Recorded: value=131.48 unit=mm
